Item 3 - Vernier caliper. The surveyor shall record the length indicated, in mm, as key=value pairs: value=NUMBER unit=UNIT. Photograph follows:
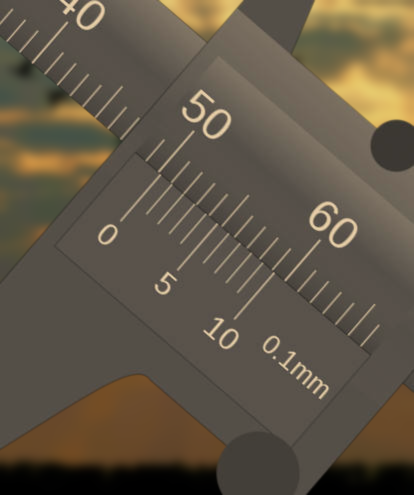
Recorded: value=50.2 unit=mm
